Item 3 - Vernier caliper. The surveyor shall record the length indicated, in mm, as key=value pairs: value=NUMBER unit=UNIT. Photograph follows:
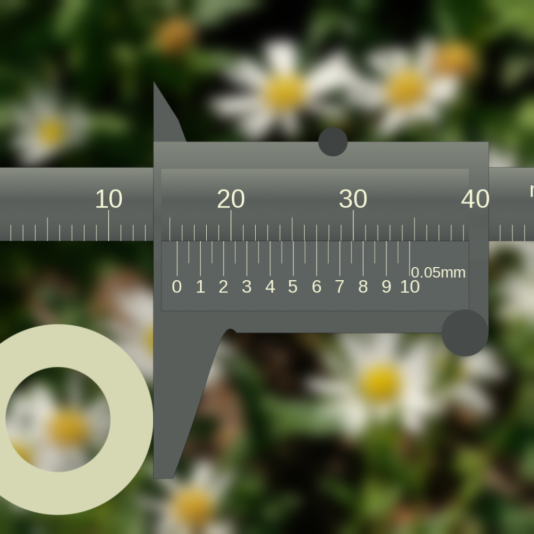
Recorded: value=15.6 unit=mm
